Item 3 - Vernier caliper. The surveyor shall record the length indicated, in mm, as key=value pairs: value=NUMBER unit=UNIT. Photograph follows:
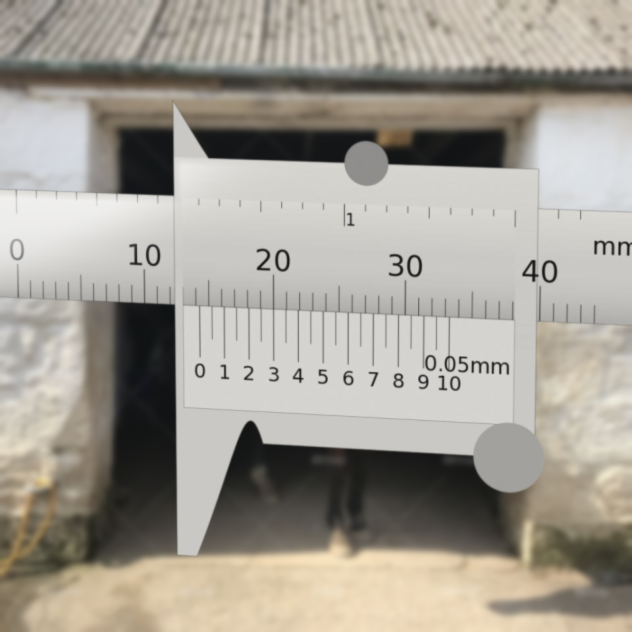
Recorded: value=14.3 unit=mm
